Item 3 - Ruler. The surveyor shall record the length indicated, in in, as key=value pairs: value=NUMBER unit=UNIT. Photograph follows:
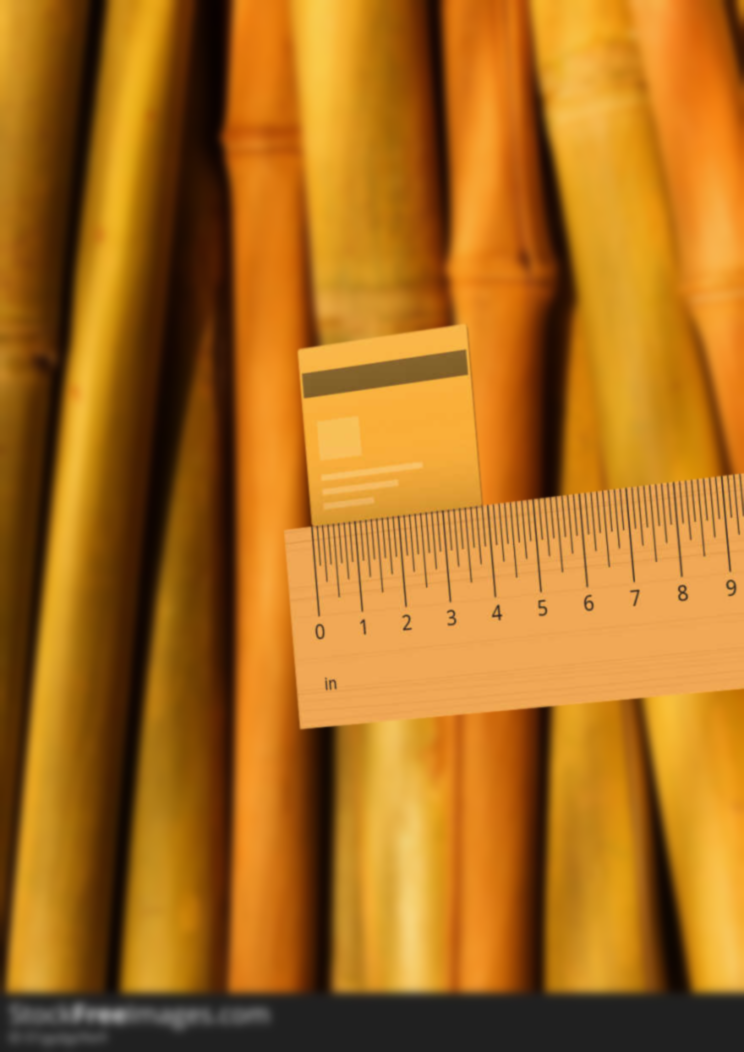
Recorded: value=3.875 unit=in
